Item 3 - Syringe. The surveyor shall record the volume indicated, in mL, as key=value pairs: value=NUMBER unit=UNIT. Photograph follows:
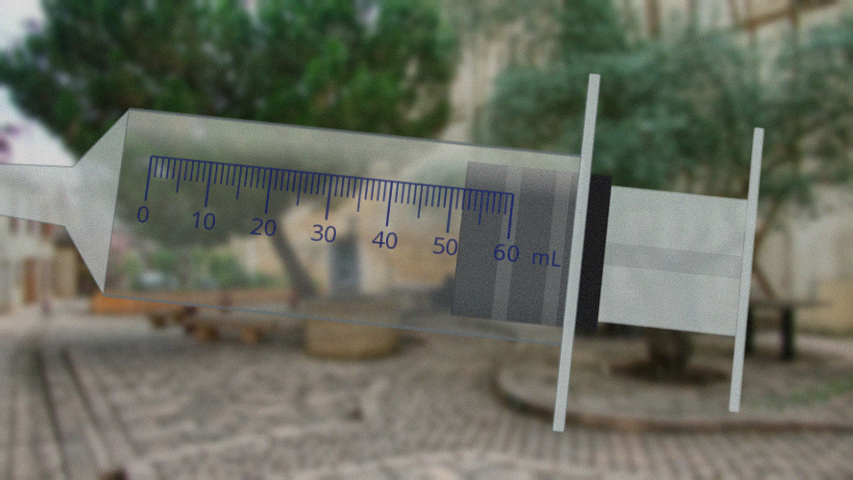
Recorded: value=52 unit=mL
